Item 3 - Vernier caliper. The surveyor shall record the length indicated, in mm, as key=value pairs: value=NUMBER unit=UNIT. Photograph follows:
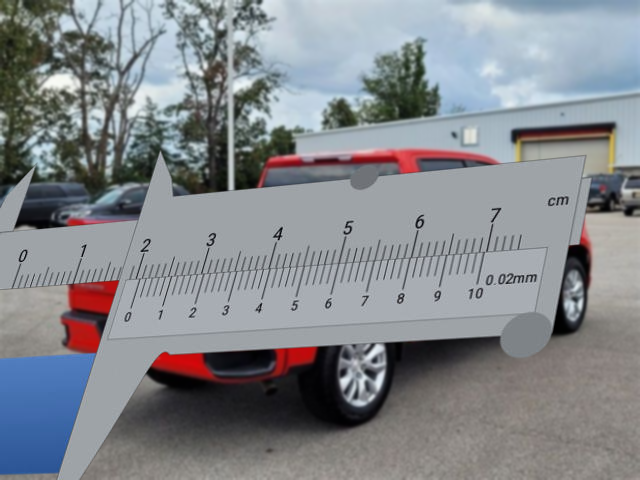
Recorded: value=20.6 unit=mm
